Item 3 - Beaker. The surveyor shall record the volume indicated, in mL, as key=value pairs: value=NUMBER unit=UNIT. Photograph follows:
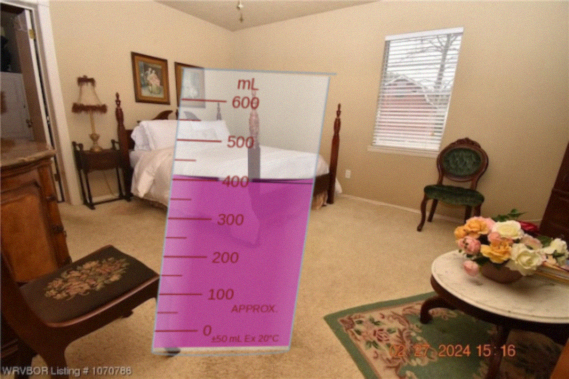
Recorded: value=400 unit=mL
